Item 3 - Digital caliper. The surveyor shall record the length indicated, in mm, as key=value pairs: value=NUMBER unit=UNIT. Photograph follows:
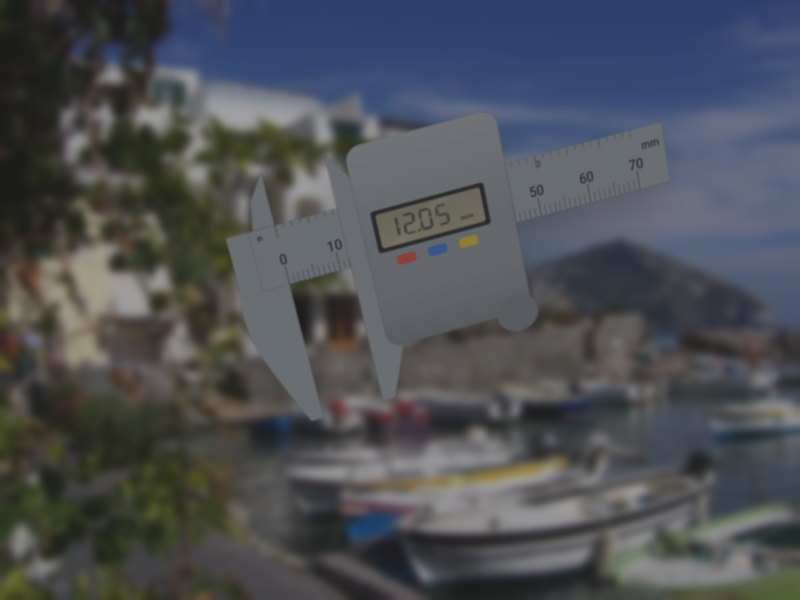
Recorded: value=12.05 unit=mm
